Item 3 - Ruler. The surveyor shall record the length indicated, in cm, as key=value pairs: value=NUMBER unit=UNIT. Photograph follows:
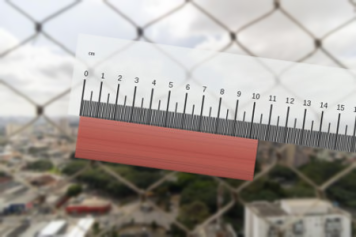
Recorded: value=10.5 unit=cm
